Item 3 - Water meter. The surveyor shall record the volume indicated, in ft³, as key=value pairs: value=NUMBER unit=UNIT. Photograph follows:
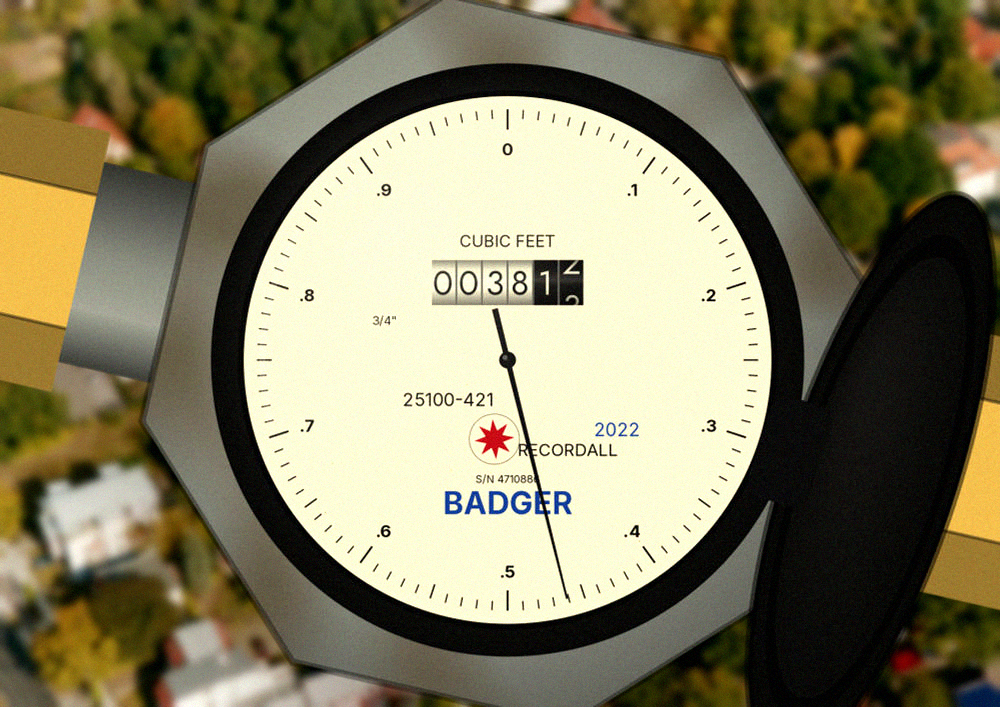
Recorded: value=3812.46 unit=ft³
